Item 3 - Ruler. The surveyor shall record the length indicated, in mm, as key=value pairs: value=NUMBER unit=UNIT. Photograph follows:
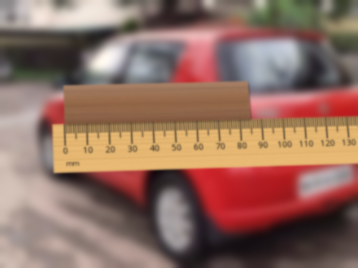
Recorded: value=85 unit=mm
